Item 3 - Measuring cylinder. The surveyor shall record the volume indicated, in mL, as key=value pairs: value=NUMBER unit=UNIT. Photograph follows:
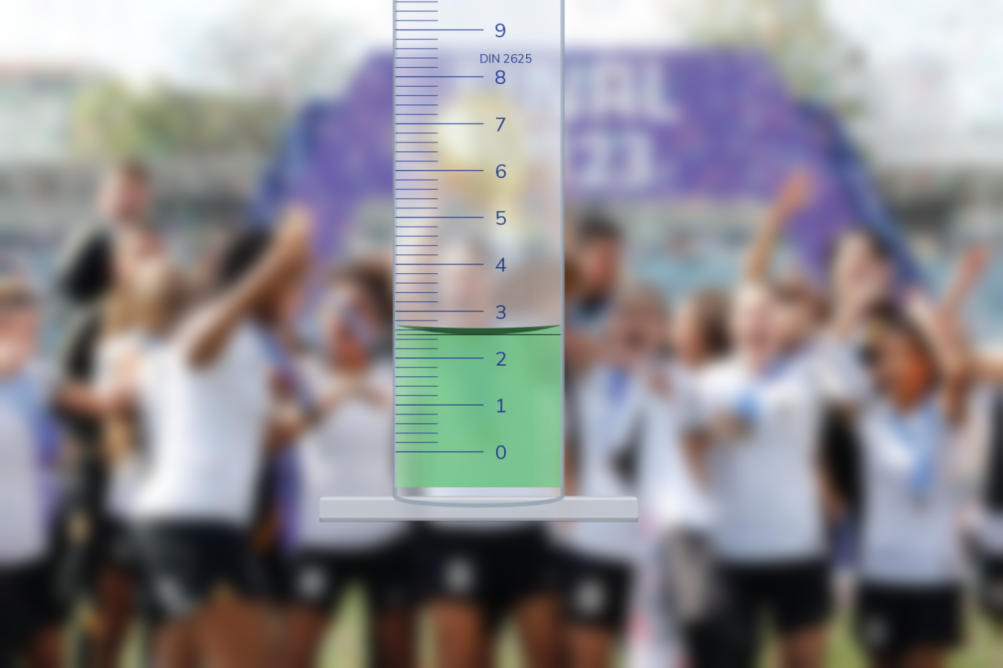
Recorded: value=2.5 unit=mL
